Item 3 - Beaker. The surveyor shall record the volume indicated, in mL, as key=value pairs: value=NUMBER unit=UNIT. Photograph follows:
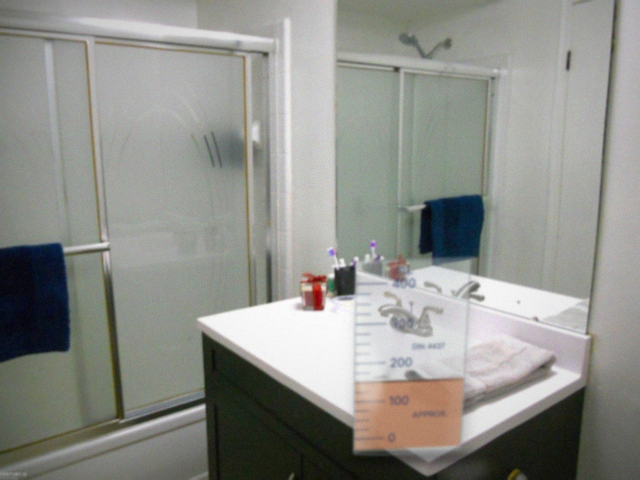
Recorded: value=150 unit=mL
